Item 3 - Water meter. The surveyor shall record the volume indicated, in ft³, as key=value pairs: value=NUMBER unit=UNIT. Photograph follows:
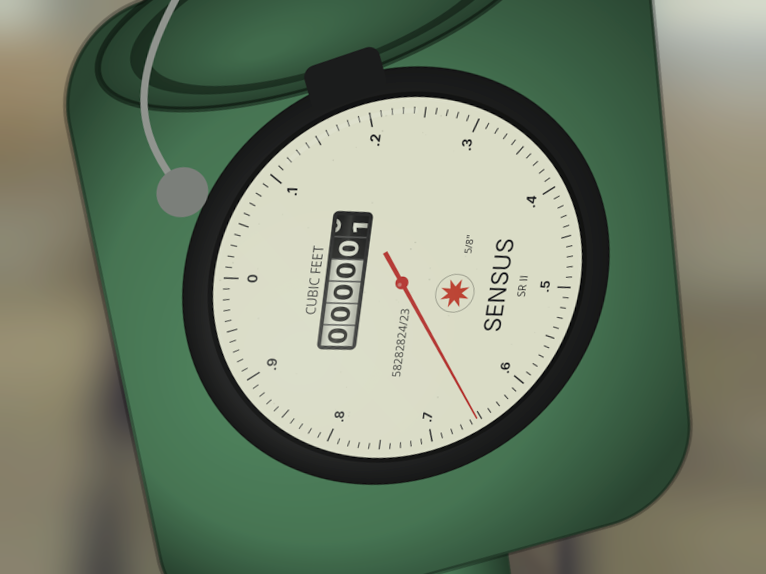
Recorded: value=0.65 unit=ft³
